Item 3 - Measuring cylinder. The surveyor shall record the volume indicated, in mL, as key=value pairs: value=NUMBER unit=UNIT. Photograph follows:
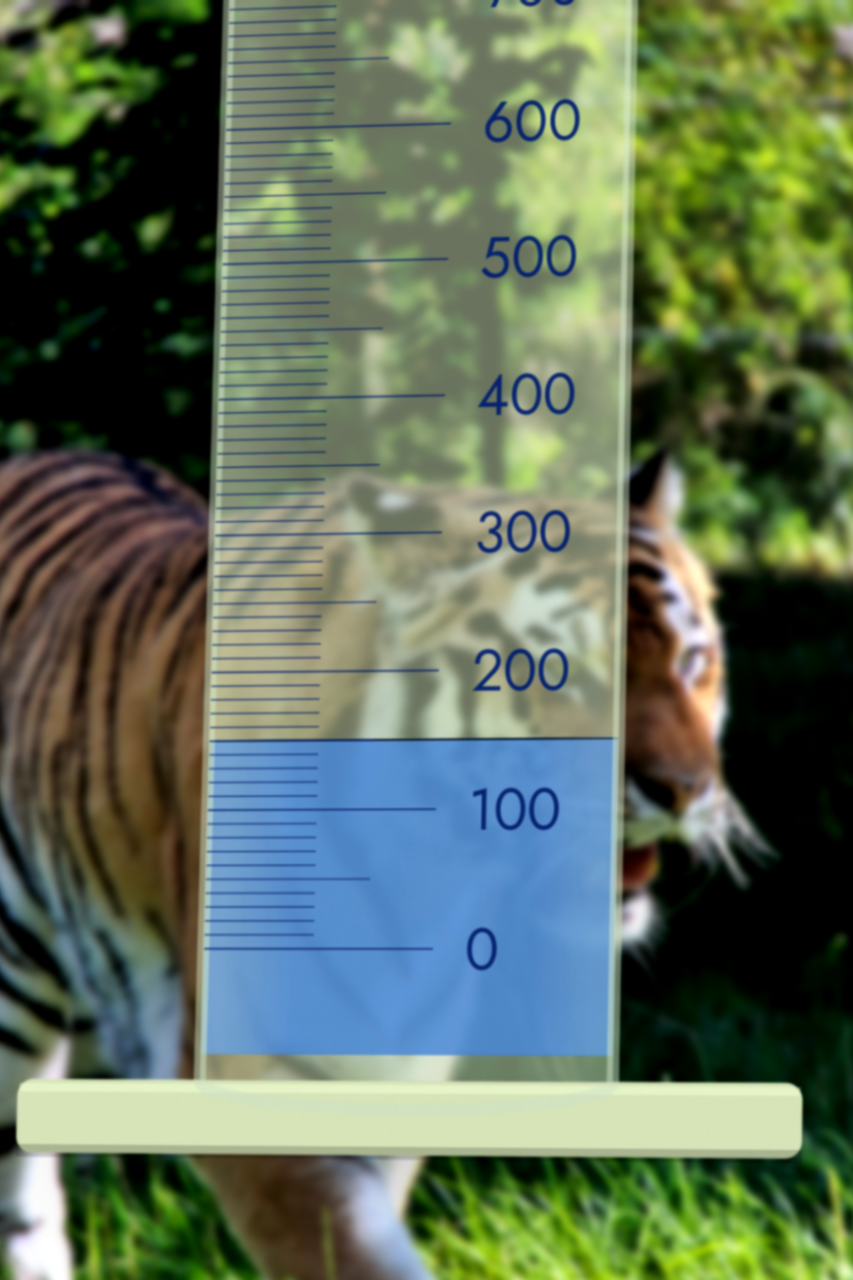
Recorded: value=150 unit=mL
